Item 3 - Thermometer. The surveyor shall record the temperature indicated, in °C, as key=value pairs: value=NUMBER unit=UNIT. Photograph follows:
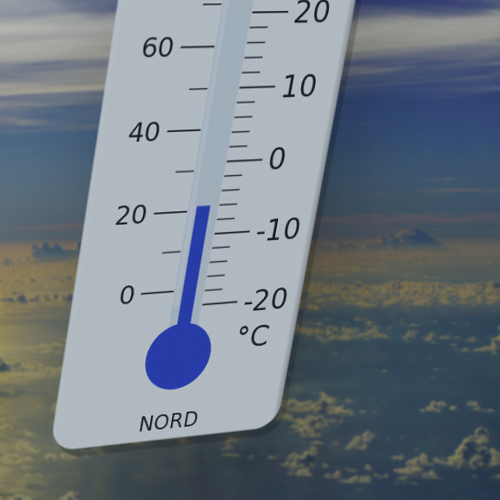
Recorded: value=-6 unit=°C
